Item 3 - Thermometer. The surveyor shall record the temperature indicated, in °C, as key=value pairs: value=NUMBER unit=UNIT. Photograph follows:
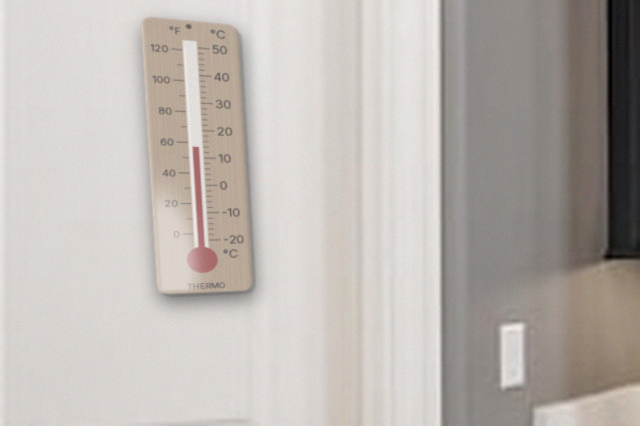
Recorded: value=14 unit=°C
